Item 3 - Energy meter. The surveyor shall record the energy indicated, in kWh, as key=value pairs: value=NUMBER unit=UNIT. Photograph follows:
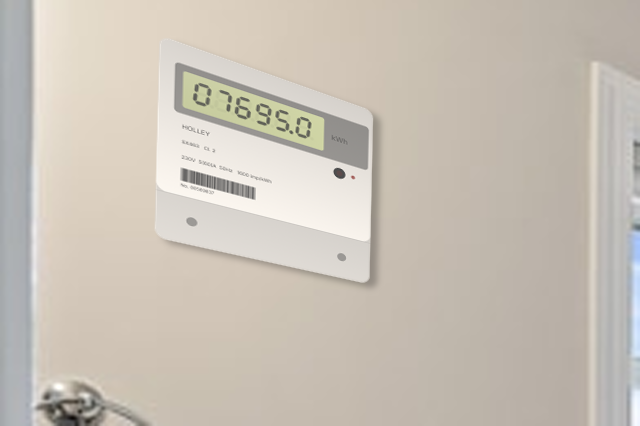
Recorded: value=7695.0 unit=kWh
